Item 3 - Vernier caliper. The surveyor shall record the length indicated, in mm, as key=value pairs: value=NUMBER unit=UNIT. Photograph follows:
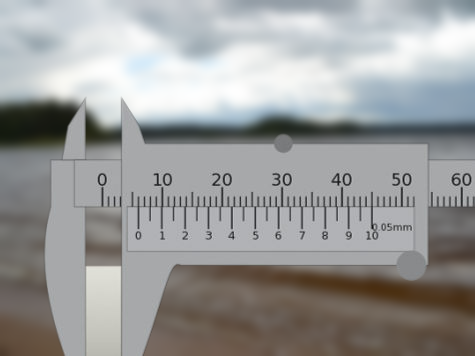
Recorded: value=6.0 unit=mm
